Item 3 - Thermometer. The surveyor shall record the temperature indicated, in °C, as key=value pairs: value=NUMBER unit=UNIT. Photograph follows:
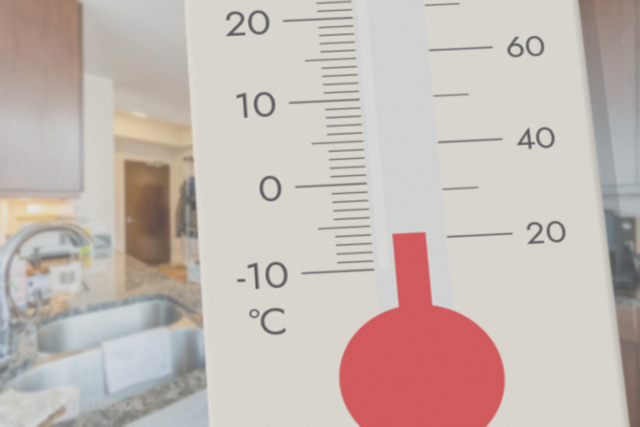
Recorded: value=-6 unit=°C
